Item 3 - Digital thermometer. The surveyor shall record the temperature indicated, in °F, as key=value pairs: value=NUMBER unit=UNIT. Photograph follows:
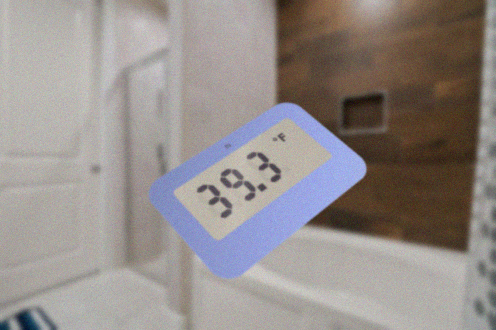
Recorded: value=39.3 unit=°F
